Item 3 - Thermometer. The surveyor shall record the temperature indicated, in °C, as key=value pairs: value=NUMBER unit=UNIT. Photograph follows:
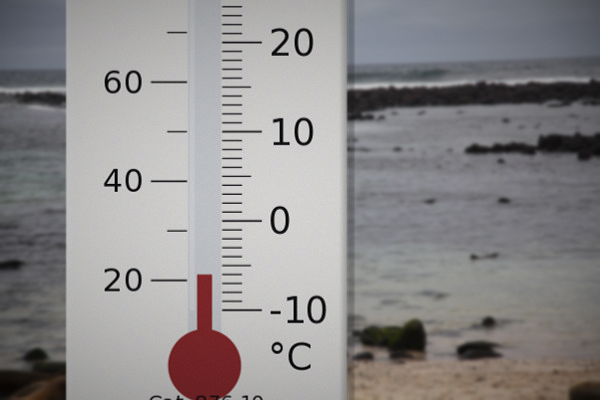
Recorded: value=-6 unit=°C
